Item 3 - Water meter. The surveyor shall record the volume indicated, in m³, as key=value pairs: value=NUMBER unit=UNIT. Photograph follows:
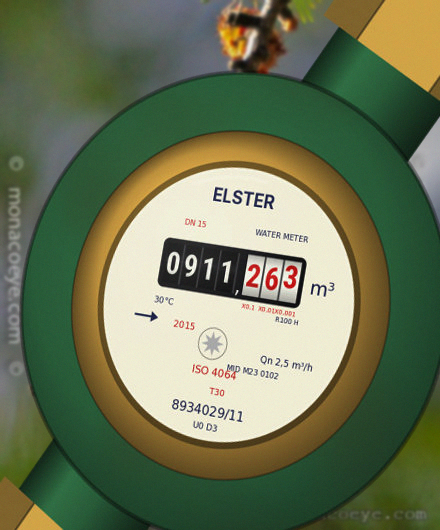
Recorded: value=911.263 unit=m³
